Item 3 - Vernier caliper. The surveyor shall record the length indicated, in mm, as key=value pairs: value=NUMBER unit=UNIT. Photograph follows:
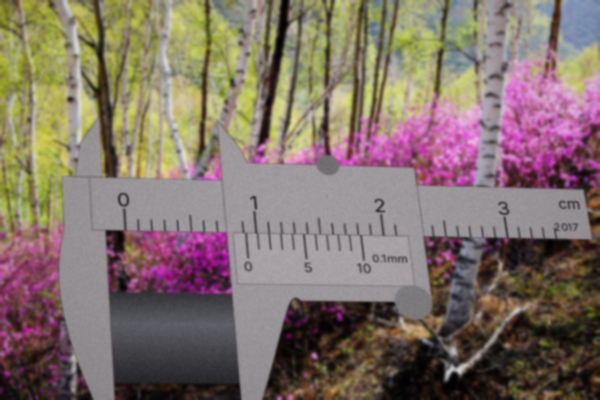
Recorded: value=9.2 unit=mm
